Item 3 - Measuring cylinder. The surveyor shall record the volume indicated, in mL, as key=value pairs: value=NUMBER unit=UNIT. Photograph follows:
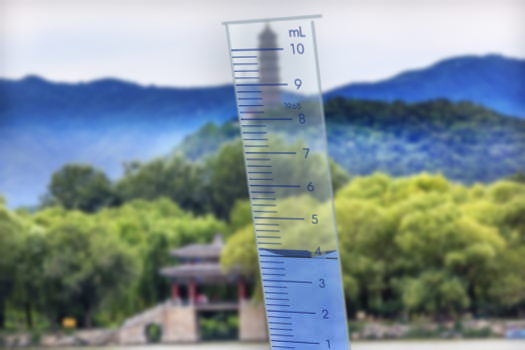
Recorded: value=3.8 unit=mL
